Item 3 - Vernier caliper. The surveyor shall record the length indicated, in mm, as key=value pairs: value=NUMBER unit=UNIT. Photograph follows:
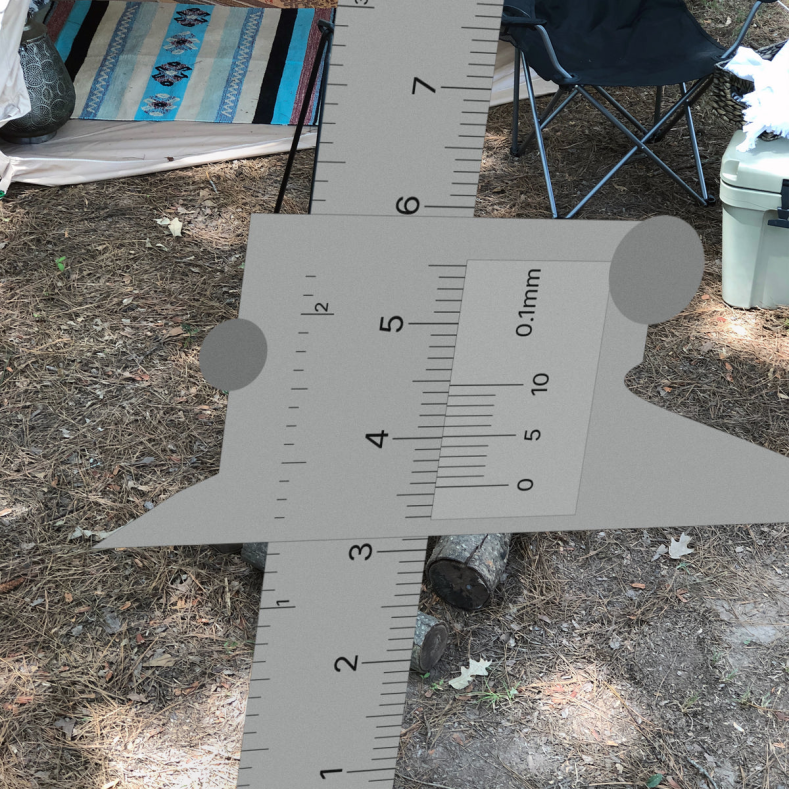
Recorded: value=35.6 unit=mm
